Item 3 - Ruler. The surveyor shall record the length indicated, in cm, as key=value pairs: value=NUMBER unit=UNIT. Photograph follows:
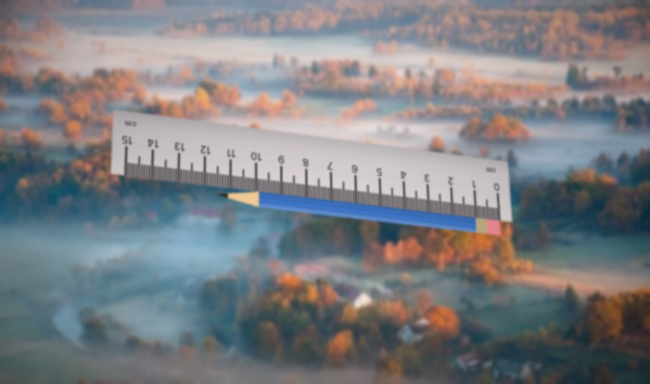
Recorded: value=11.5 unit=cm
